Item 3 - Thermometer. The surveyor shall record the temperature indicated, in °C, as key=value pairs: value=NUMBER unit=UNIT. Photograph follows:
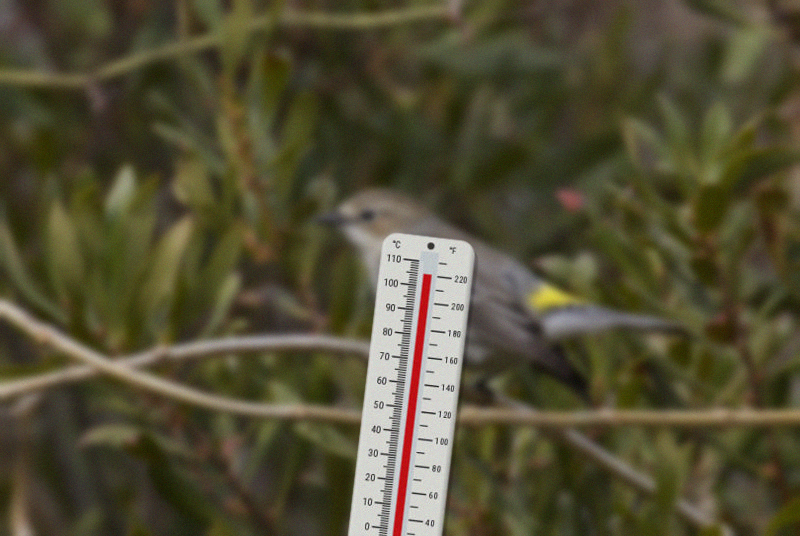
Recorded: value=105 unit=°C
